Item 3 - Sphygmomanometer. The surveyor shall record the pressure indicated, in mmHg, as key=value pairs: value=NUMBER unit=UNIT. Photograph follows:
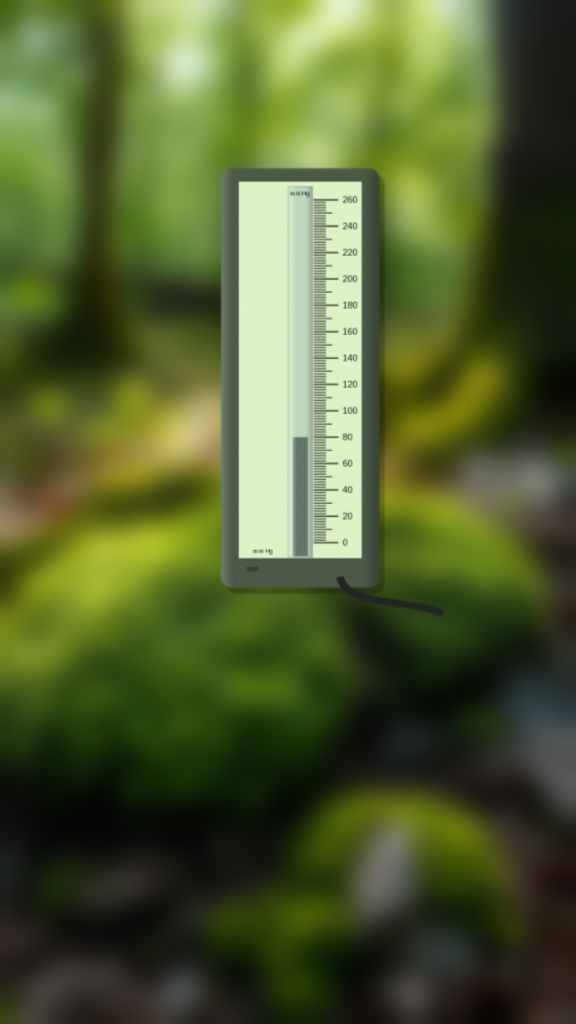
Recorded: value=80 unit=mmHg
